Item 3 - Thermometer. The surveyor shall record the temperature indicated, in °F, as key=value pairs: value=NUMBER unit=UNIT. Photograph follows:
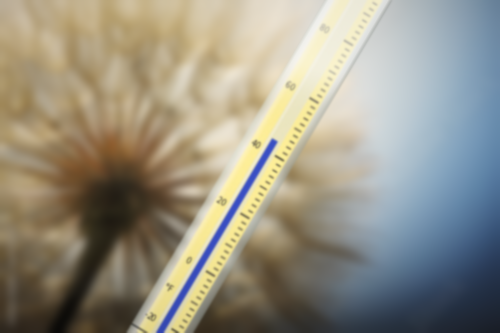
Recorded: value=44 unit=°F
